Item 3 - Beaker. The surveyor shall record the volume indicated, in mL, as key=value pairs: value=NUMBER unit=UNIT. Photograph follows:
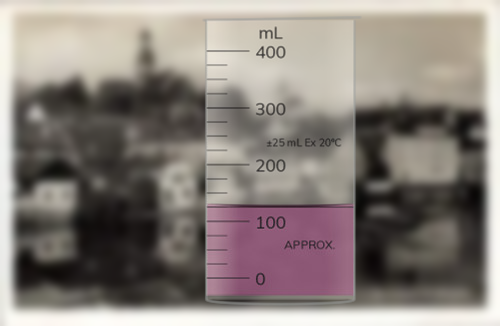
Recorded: value=125 unit=mL
